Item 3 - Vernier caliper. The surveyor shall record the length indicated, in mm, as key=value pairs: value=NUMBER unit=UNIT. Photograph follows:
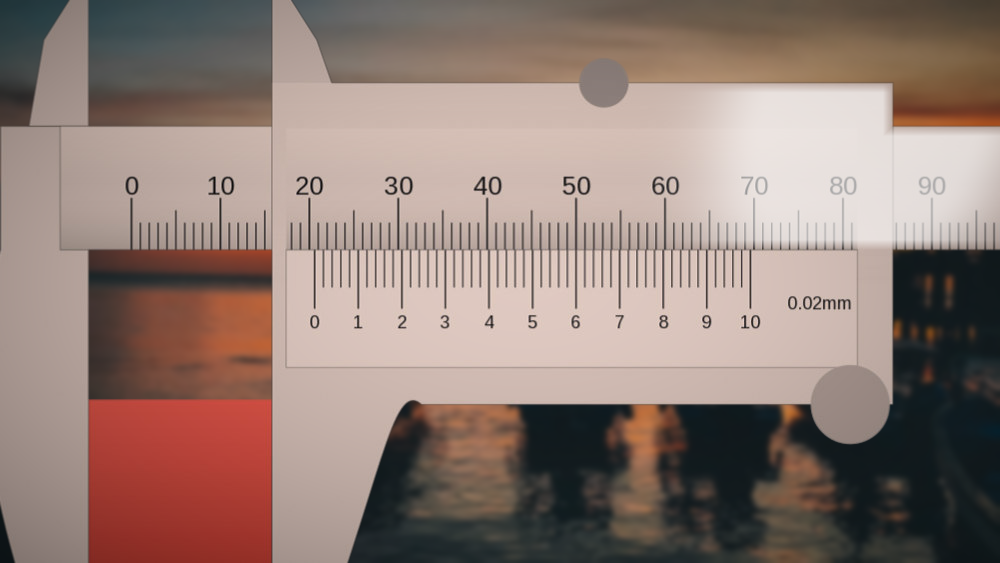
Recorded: value=20.6 unit=mm
